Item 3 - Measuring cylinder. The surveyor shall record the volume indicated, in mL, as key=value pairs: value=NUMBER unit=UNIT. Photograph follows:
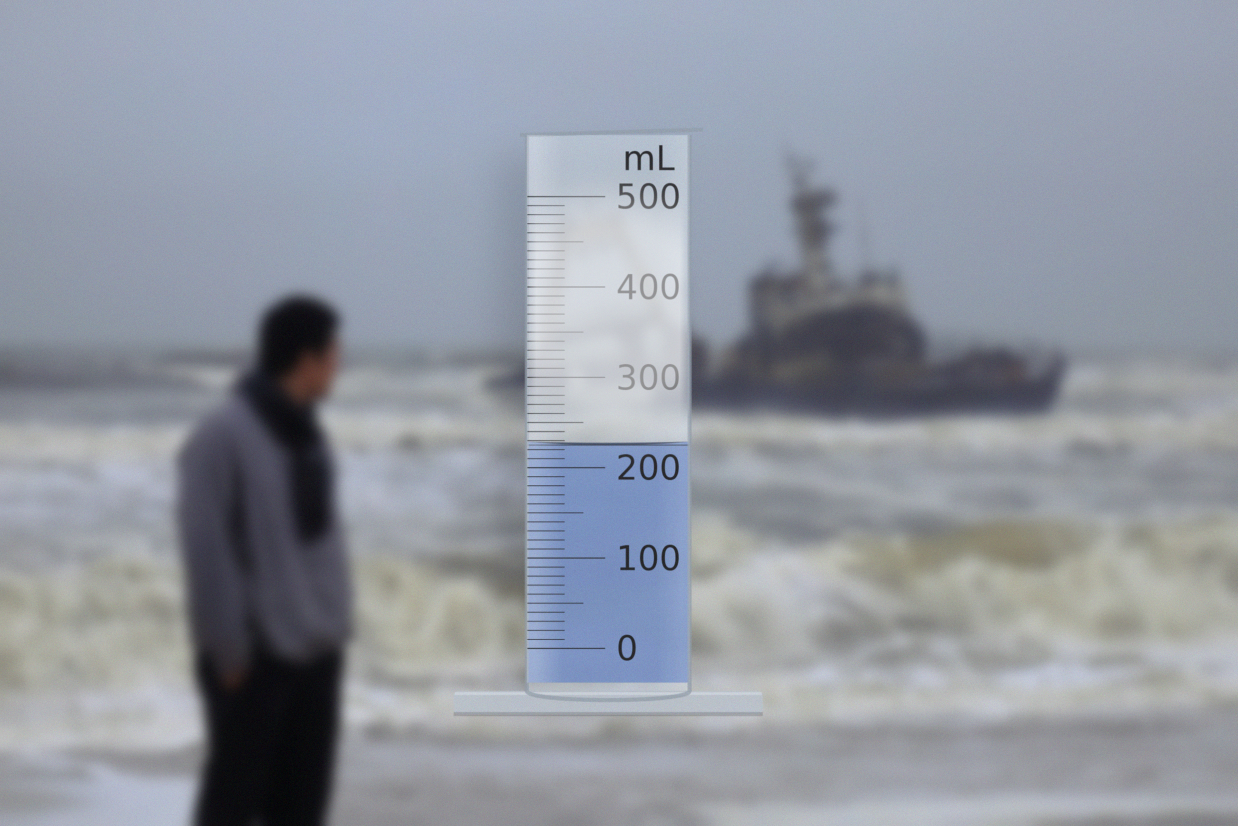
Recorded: value=225 unit=mL
